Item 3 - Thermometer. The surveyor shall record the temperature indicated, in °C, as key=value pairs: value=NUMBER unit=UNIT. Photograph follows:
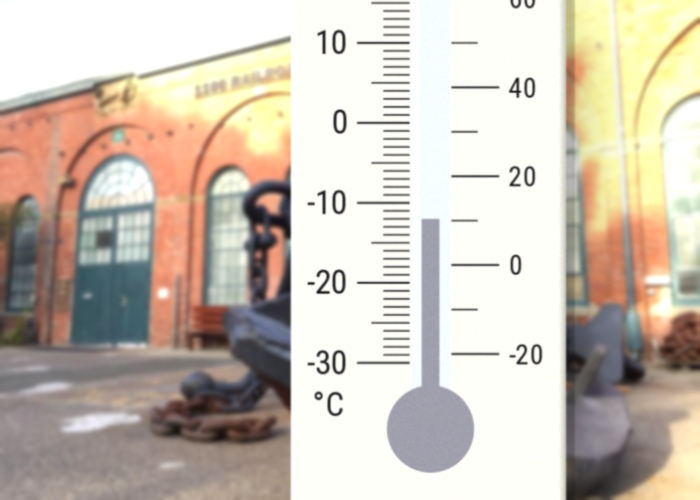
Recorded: value=-12 unit=°C
